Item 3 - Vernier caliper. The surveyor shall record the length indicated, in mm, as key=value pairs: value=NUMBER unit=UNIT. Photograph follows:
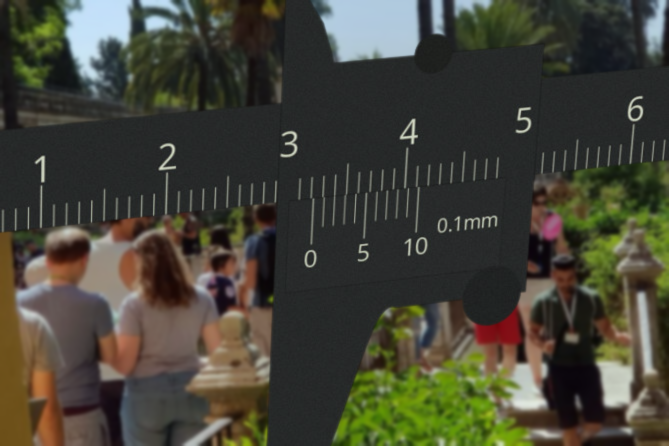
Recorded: value=32.2 unit=mm
